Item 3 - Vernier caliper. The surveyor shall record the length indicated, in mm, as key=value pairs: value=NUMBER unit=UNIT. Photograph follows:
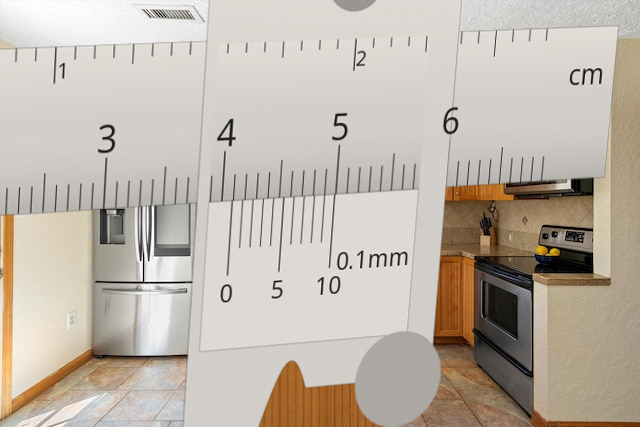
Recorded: value=40.9 unit=mm
